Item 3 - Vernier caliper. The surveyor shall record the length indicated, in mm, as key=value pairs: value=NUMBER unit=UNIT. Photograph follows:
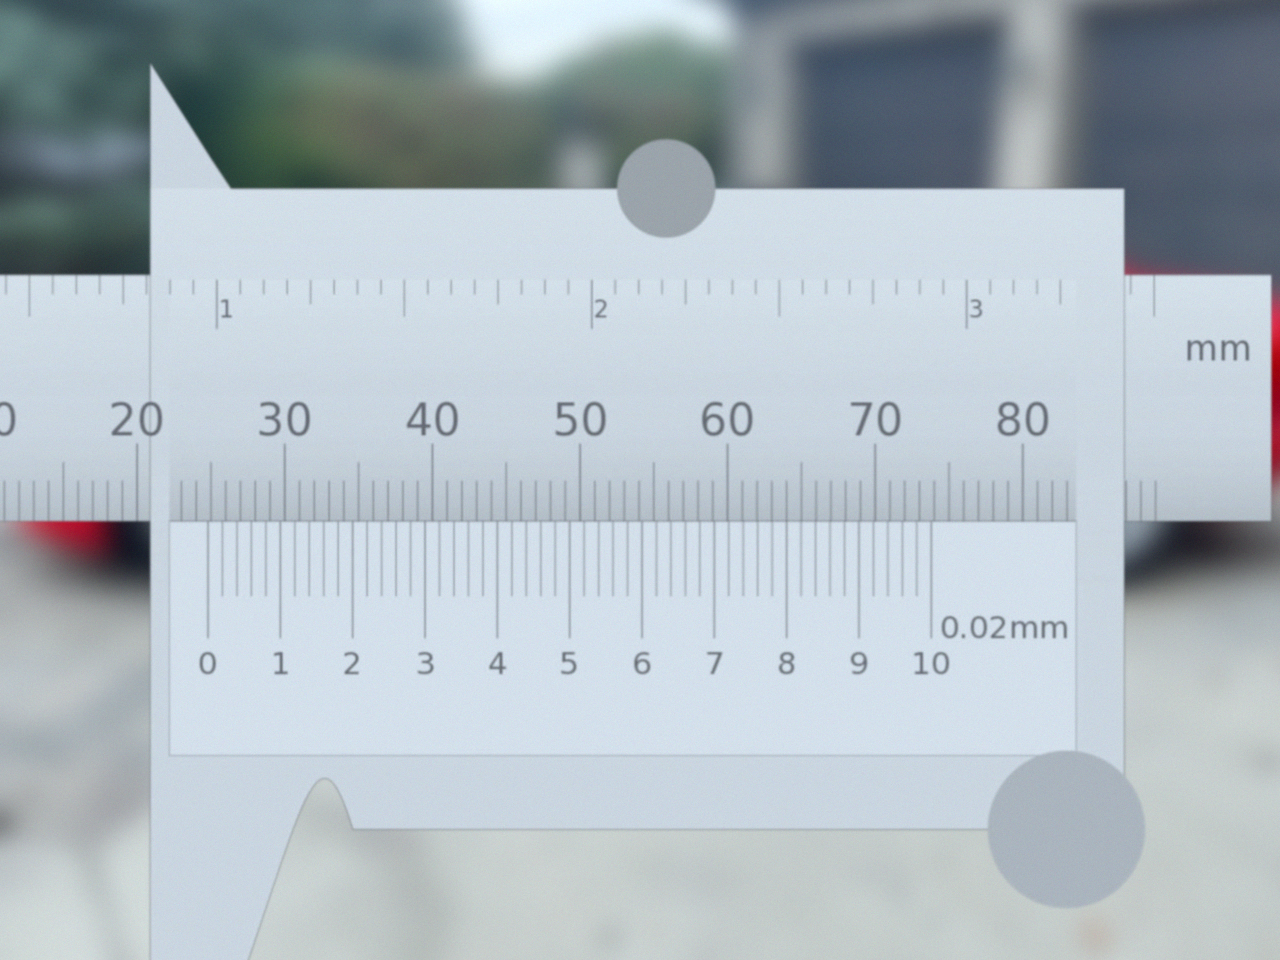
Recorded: value=24.8 unit=mm
